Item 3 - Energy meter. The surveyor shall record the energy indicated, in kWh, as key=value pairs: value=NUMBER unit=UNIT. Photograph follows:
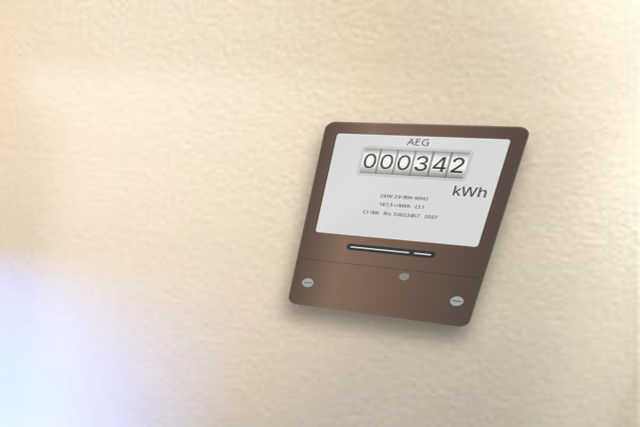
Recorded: value=342 unit=kWh
